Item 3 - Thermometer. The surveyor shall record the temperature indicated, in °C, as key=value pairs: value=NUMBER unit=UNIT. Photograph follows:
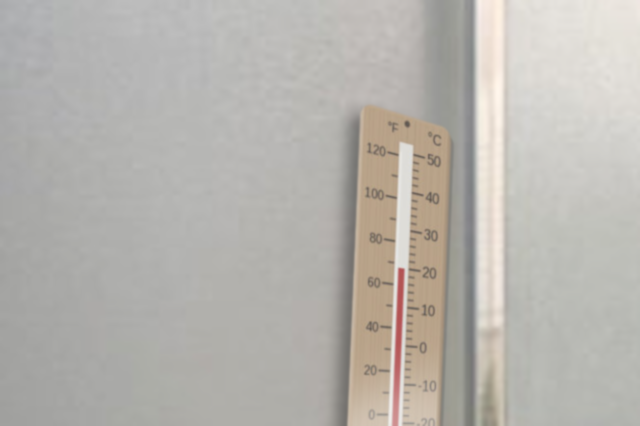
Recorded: value=20 unit=°C
